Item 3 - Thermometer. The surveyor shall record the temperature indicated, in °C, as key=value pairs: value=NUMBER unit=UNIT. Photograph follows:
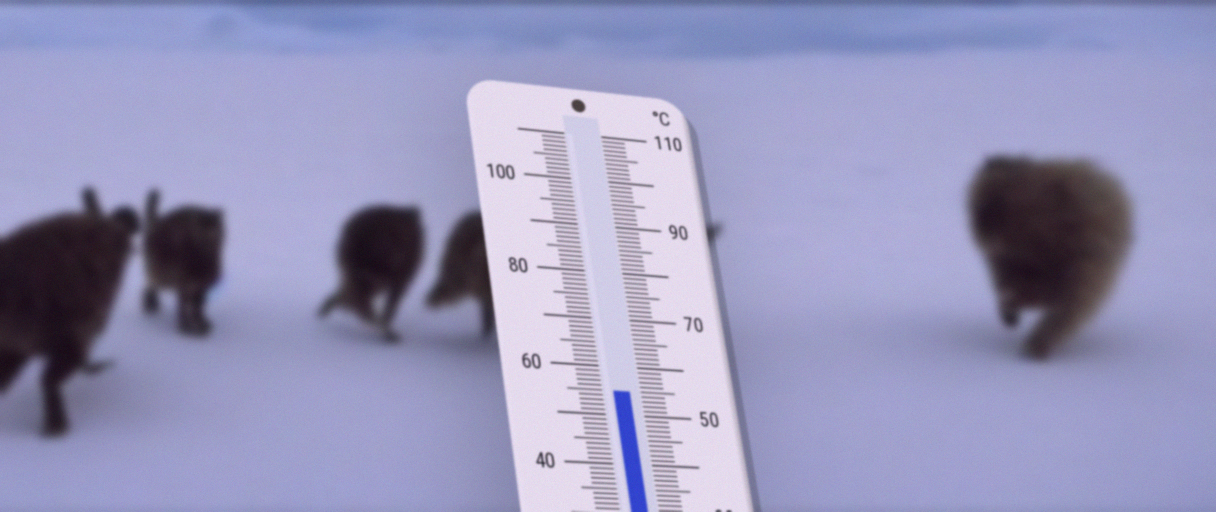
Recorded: value=55 unit=°C
